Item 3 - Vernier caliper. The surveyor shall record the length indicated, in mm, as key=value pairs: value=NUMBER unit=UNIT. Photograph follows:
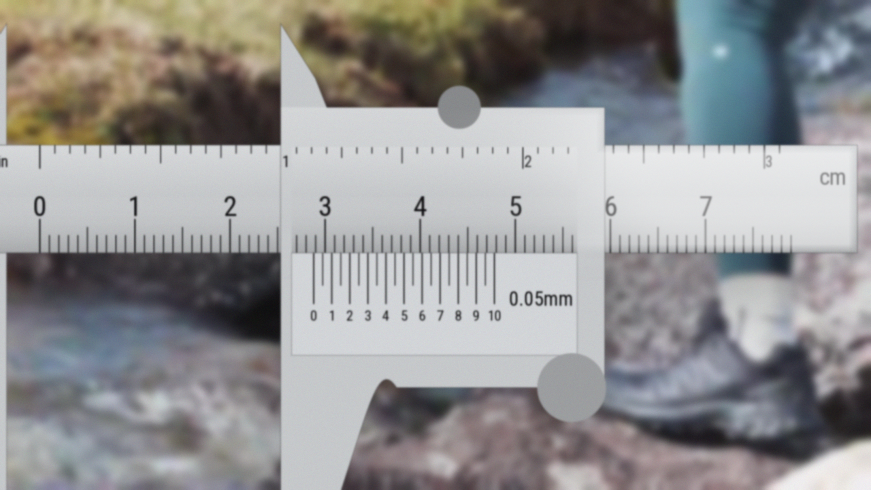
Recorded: value=28.8 unit=mm
